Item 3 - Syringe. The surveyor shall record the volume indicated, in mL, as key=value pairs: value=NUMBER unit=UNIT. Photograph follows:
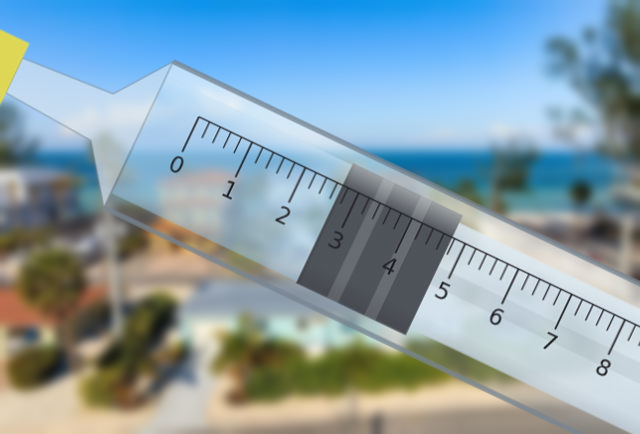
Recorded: value=2.7 unit=mL
